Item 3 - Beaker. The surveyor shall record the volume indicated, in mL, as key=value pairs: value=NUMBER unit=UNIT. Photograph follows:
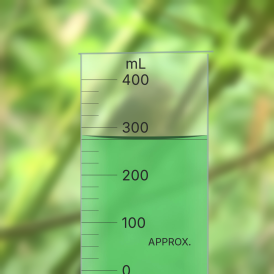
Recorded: value=275 unit=mL
